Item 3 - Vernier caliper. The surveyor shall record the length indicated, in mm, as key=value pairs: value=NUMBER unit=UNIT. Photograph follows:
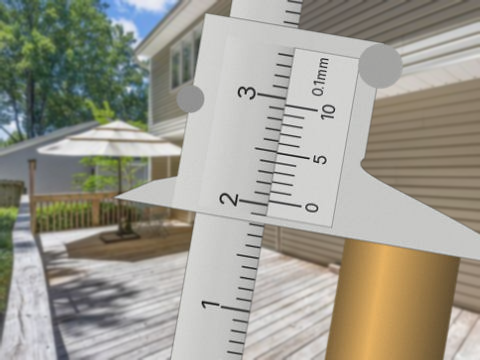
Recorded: value=20.4 unit=mm
